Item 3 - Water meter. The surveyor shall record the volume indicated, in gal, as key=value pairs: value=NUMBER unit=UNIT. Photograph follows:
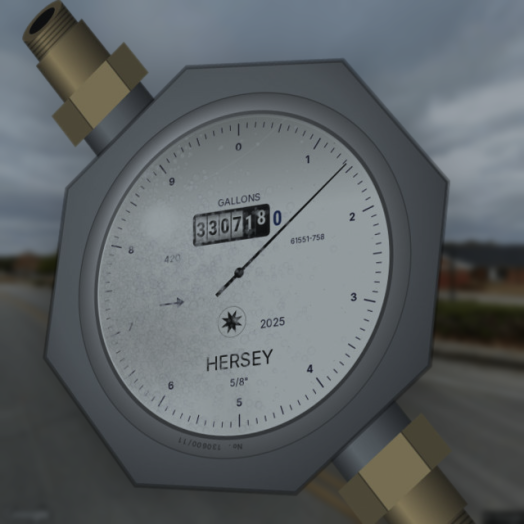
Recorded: value=3307181.4 unit=gal
